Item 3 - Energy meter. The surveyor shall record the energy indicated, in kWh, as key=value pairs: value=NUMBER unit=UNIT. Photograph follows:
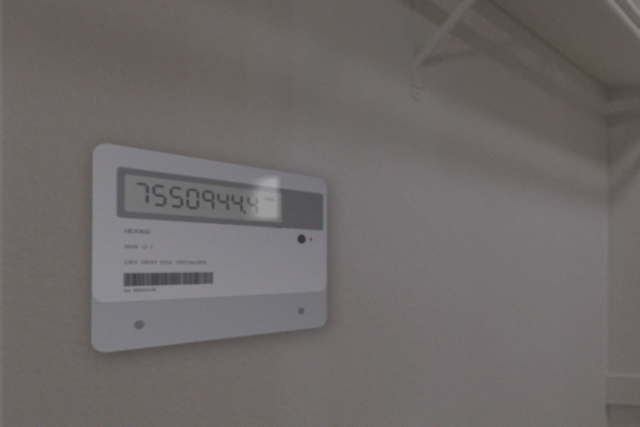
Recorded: value=7550944.4 unit=kWh
